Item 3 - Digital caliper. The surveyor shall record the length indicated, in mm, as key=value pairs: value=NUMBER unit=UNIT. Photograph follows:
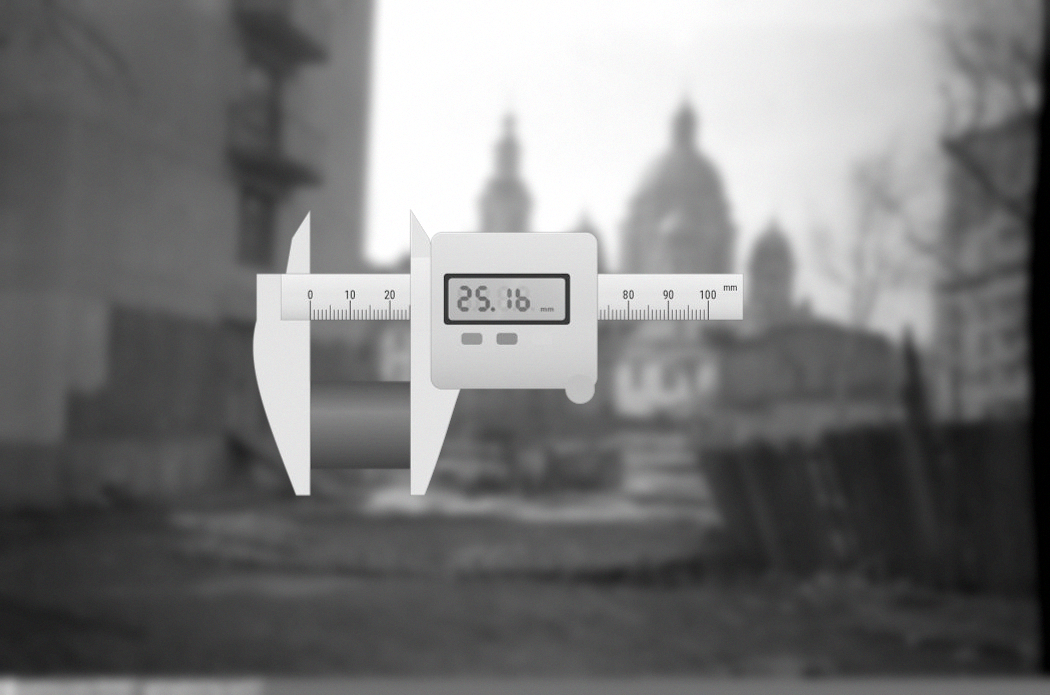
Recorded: value=25.16 unit=mm
